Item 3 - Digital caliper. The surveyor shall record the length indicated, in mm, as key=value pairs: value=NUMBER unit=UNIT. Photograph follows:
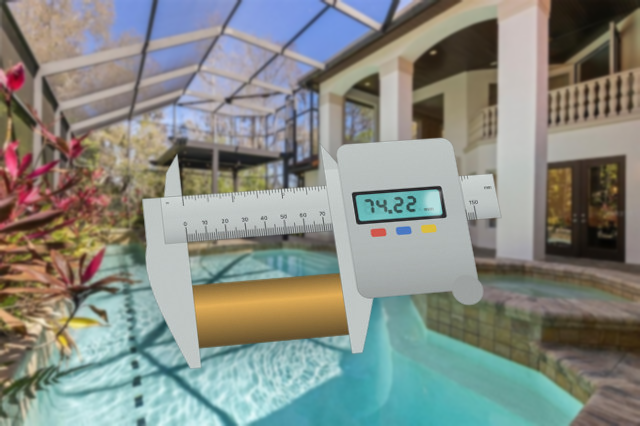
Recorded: value=74.22 unit=mm
